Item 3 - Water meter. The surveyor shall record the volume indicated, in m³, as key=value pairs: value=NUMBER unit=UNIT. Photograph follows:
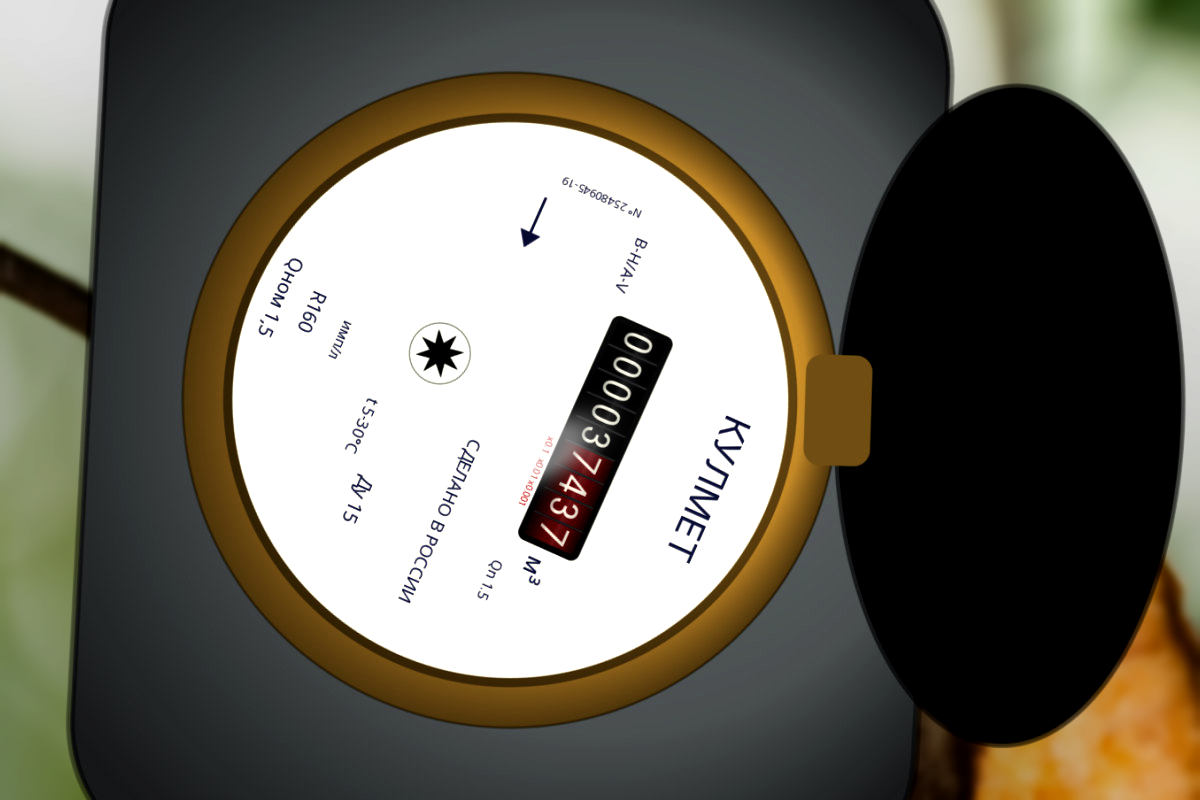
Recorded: value=3.7437 unit=m³
